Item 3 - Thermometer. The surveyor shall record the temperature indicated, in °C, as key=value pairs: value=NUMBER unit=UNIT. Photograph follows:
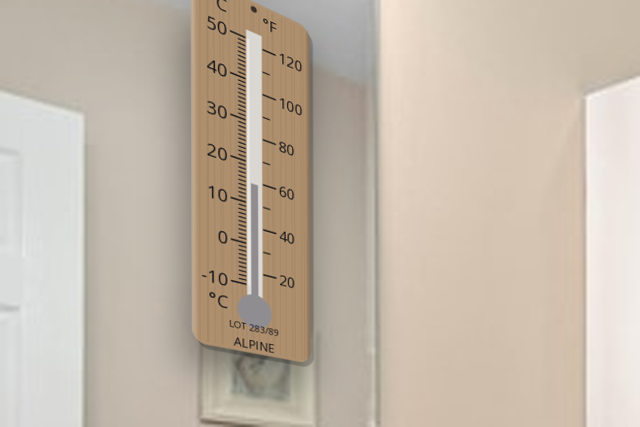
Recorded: value=15 unit=°C
